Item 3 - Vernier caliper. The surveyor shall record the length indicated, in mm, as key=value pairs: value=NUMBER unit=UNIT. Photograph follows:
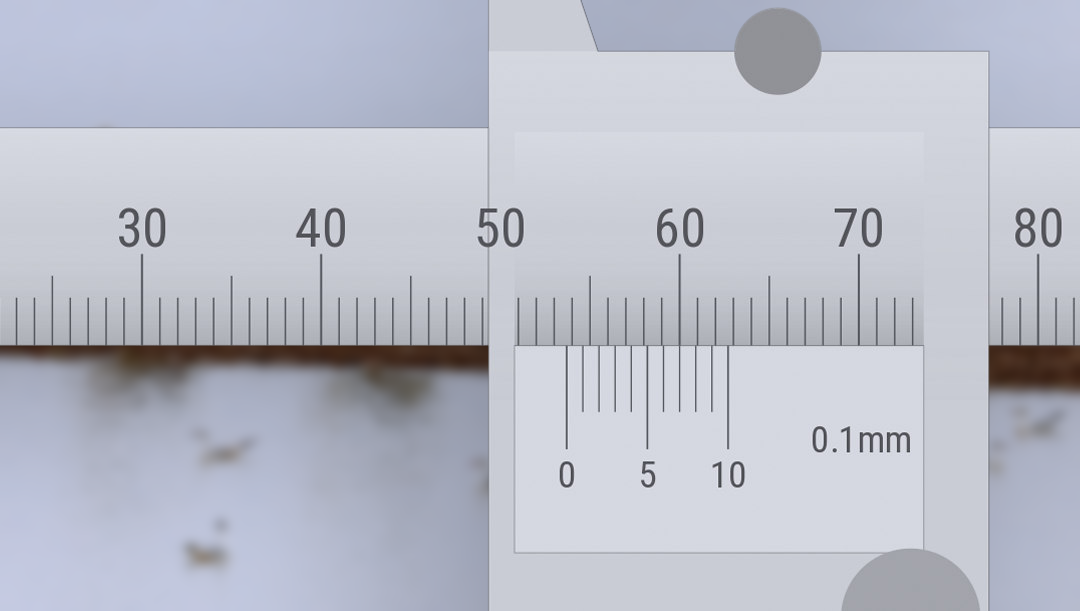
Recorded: value=53.7 unit=mm
